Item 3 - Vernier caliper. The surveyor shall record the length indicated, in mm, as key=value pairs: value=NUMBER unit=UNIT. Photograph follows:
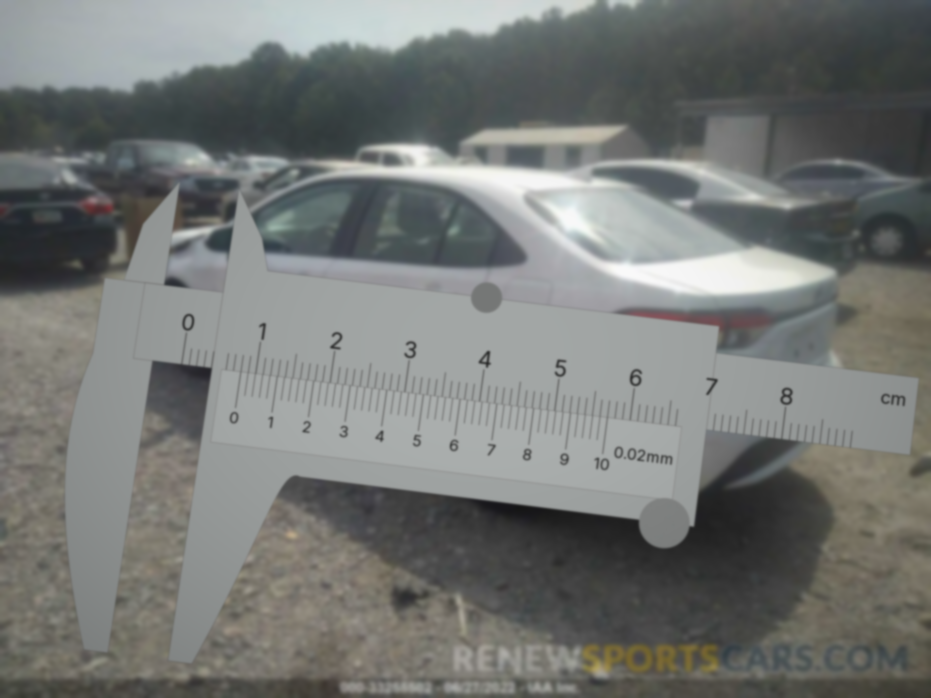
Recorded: value=8.0 unit=mm
